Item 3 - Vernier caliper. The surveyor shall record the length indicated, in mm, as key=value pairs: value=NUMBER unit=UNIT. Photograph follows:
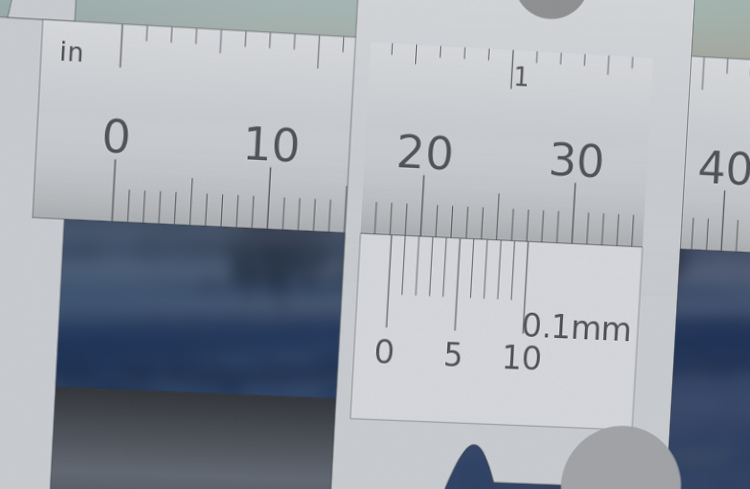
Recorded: value=18.1 unit=mm
